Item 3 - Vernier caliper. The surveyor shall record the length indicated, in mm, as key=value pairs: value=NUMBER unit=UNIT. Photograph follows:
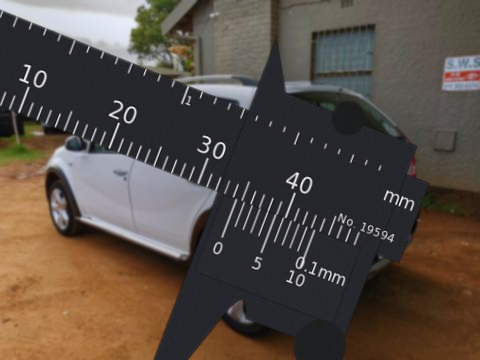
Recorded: value=34.4 unit=mm
